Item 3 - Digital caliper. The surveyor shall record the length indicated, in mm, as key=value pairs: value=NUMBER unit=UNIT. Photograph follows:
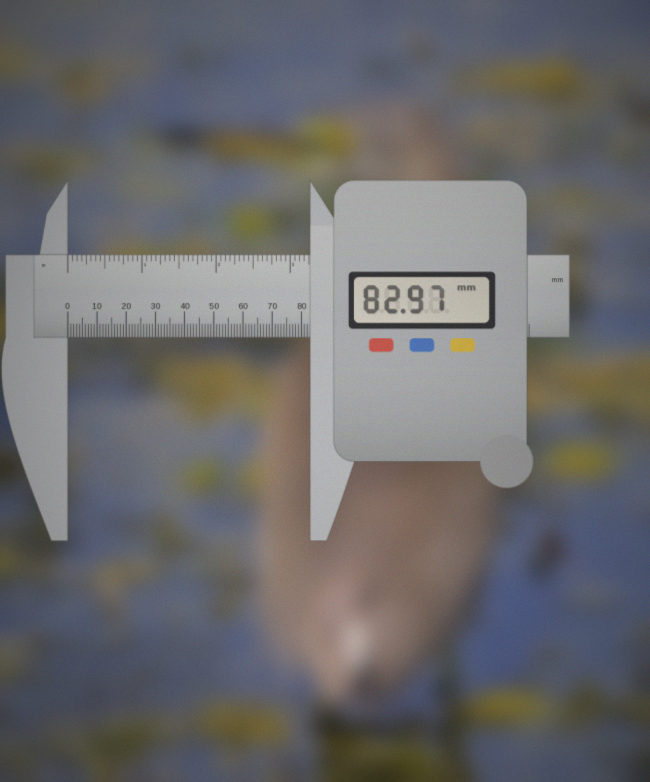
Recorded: value=82.97 unit=mm
